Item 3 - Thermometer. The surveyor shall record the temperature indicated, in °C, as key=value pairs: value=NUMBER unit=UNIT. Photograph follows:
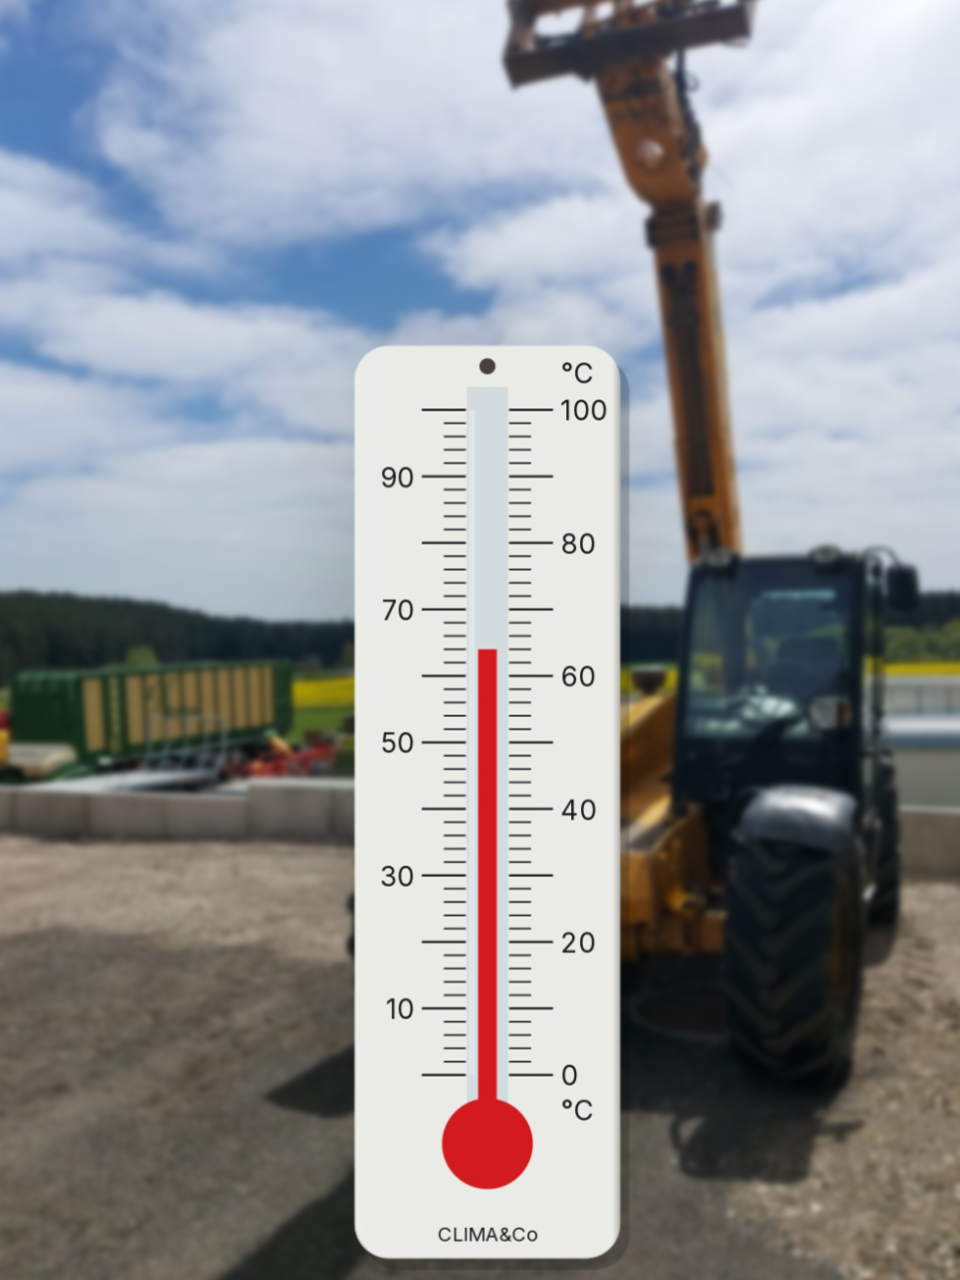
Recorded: value=64 unit=°C
